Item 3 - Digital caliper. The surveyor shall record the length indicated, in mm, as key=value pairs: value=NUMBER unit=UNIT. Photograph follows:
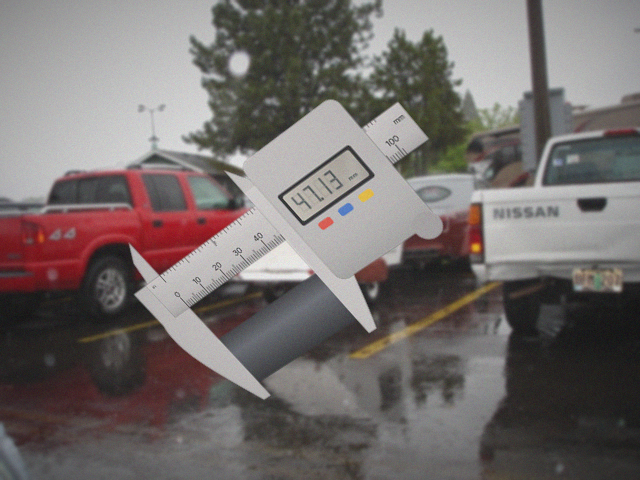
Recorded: value=47.13 unit=mm
